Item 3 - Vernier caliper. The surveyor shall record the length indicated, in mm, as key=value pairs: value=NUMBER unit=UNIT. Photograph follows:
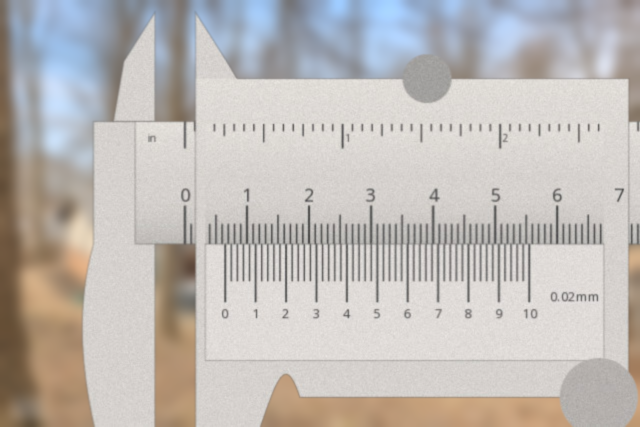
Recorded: value=6.5 unit=mm
